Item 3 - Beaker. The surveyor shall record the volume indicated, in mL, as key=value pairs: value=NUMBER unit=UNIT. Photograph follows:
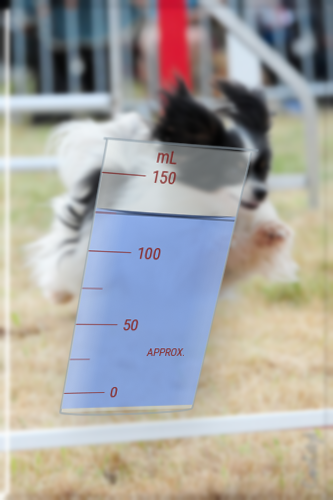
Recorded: value=125 unit=mL
